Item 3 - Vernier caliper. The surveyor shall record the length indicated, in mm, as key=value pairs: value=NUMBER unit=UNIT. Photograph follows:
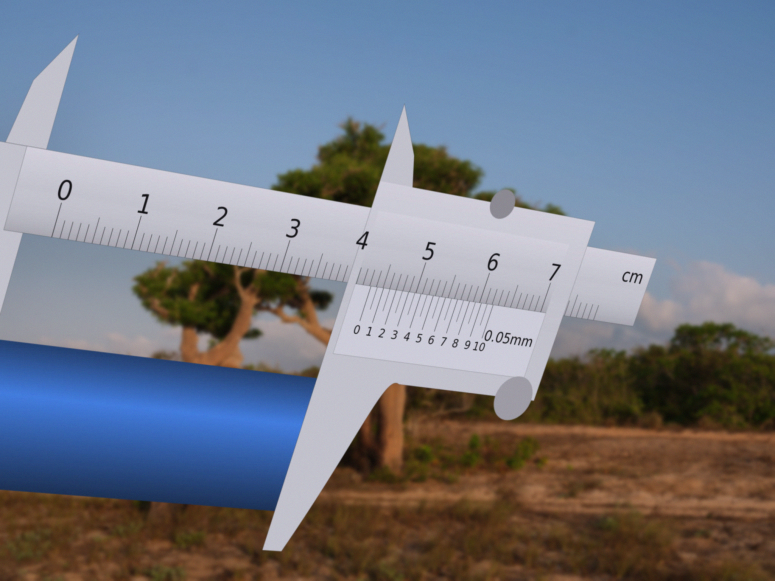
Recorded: value=43.2 unit=mm
